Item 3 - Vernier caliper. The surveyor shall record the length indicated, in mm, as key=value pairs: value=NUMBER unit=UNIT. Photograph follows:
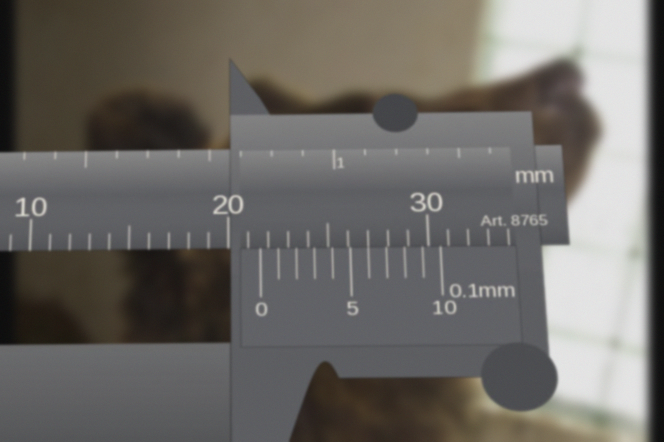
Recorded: value=21.6 unit=mm
